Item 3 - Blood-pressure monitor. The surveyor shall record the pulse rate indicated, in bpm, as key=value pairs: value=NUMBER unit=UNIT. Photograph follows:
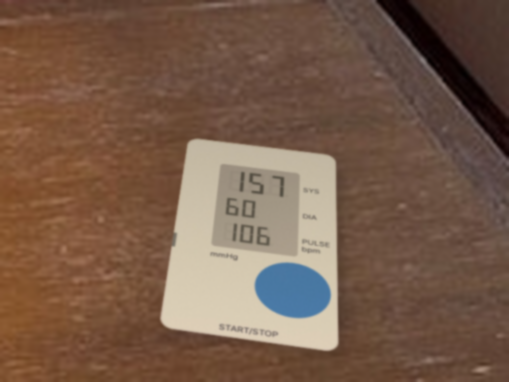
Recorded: value=106 unit=bpm
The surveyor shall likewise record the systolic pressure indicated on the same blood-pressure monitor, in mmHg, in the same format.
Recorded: value=157 unit=mmHg
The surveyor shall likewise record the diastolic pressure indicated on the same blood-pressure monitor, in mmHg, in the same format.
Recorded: value=60 unit=mmHg
